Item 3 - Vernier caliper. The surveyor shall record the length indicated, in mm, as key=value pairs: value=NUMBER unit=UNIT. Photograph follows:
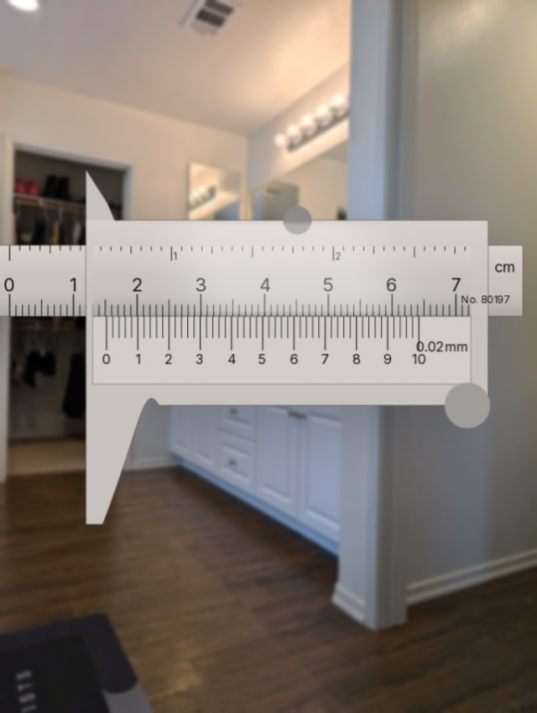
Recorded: value=15.2 unit=mm
